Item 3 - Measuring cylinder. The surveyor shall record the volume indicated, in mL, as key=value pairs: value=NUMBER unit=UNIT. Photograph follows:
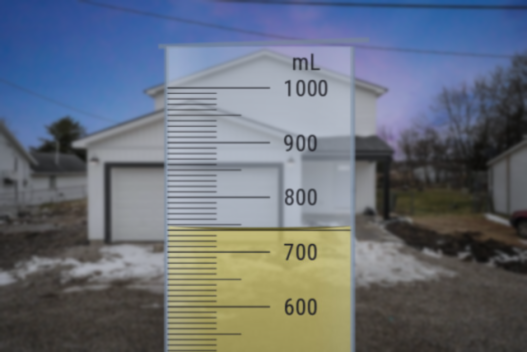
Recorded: value=740 unit=mL
